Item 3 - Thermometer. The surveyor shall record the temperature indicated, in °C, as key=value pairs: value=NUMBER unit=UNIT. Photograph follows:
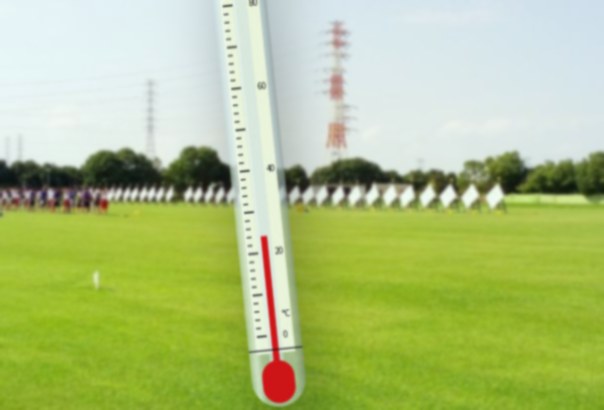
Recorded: value=24 unit=°C
